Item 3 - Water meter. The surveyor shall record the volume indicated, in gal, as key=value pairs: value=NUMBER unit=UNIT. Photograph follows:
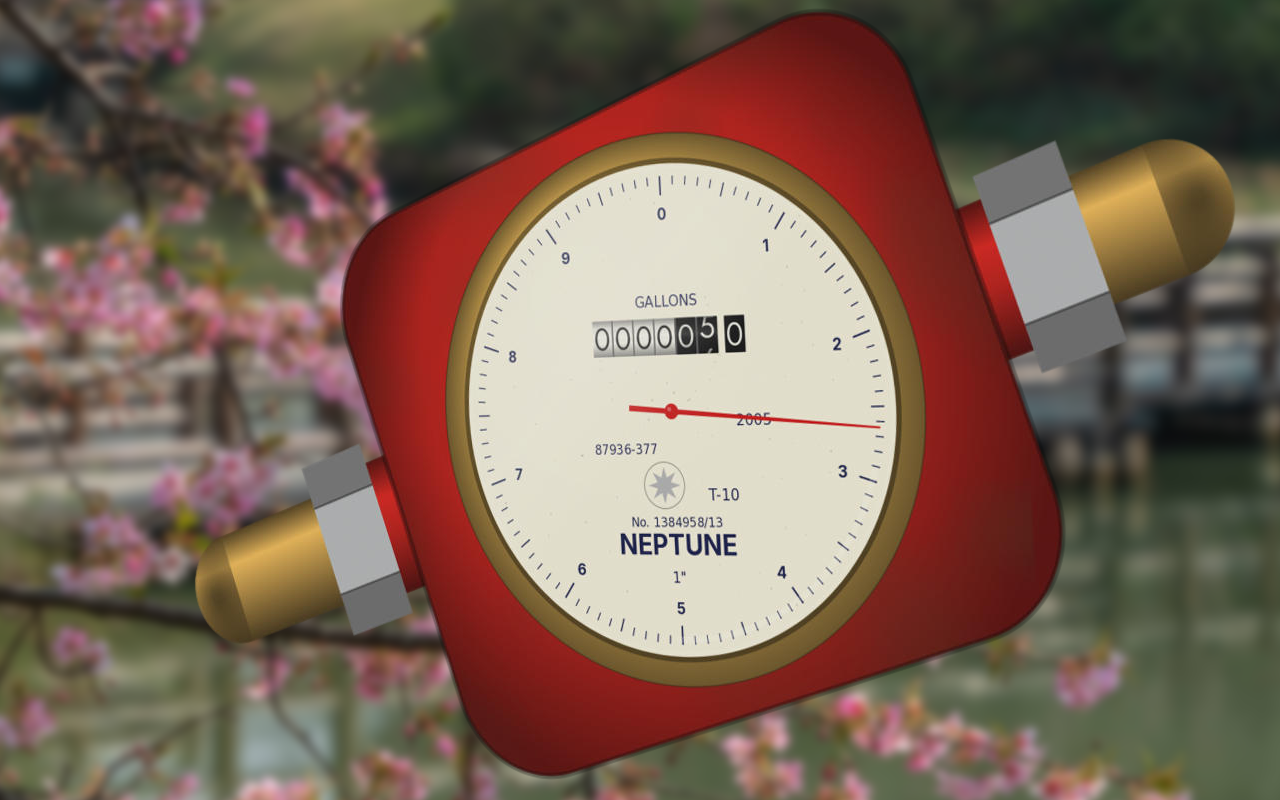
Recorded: value=52.6 unit=gal
